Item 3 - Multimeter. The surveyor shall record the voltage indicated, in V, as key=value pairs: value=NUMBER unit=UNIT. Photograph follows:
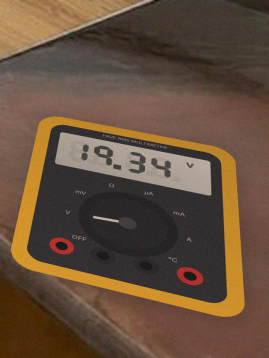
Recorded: value=19.34 unit=V
